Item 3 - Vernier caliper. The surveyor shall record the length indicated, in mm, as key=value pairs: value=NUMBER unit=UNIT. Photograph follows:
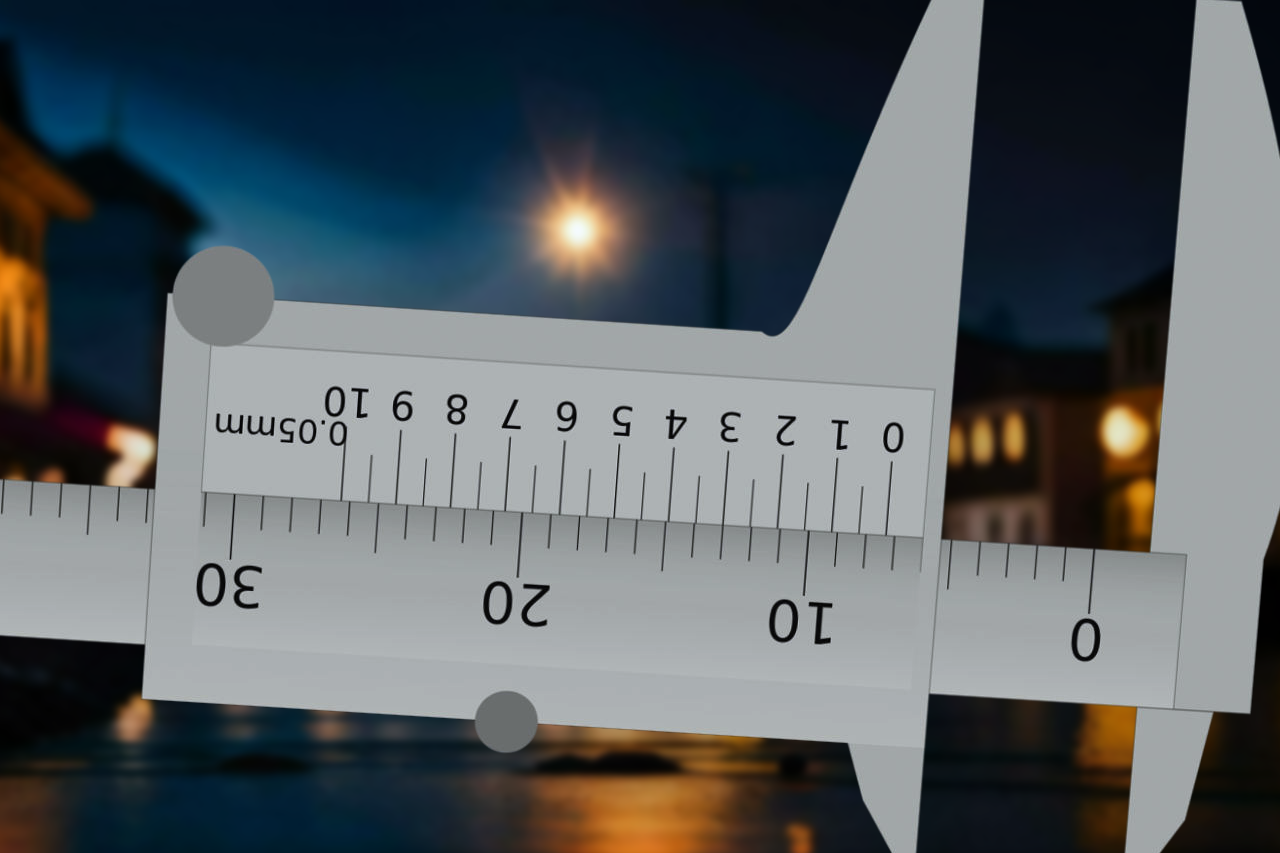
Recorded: value=7.30 unit=mm
